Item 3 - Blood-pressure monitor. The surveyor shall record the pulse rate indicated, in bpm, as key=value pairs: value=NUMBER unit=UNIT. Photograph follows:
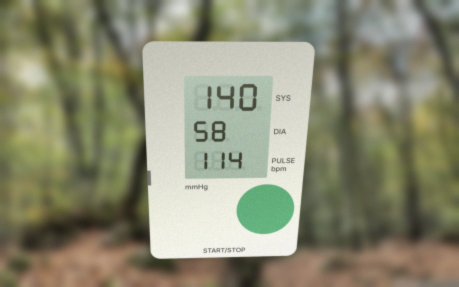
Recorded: value=114 unit=bpm
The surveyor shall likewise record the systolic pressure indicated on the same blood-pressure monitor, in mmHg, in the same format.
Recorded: value=140 unit=mmHg
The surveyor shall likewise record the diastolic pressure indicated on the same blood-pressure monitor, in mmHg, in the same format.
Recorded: value=58 unit=mmHg
